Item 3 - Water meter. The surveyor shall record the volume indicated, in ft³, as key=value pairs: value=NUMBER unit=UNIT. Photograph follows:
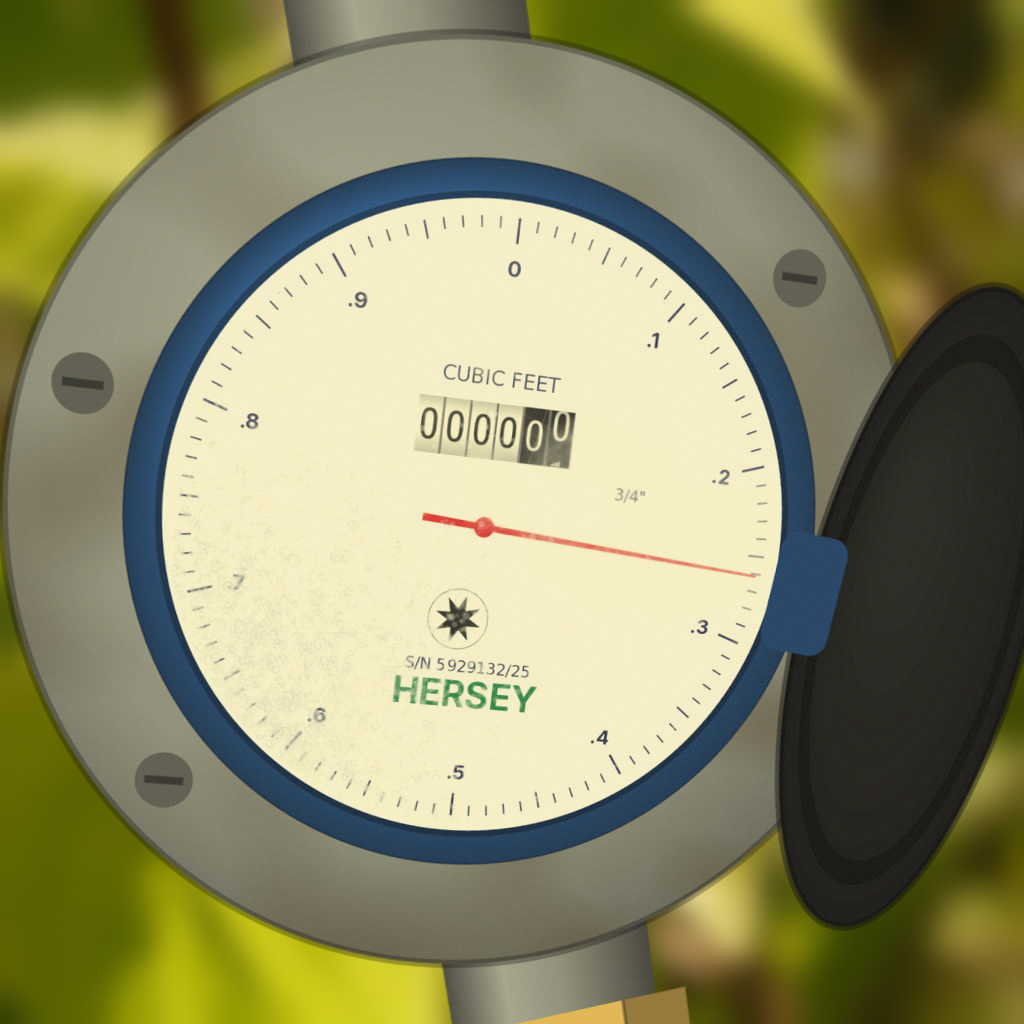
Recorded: value=0.26 unit=ft³
